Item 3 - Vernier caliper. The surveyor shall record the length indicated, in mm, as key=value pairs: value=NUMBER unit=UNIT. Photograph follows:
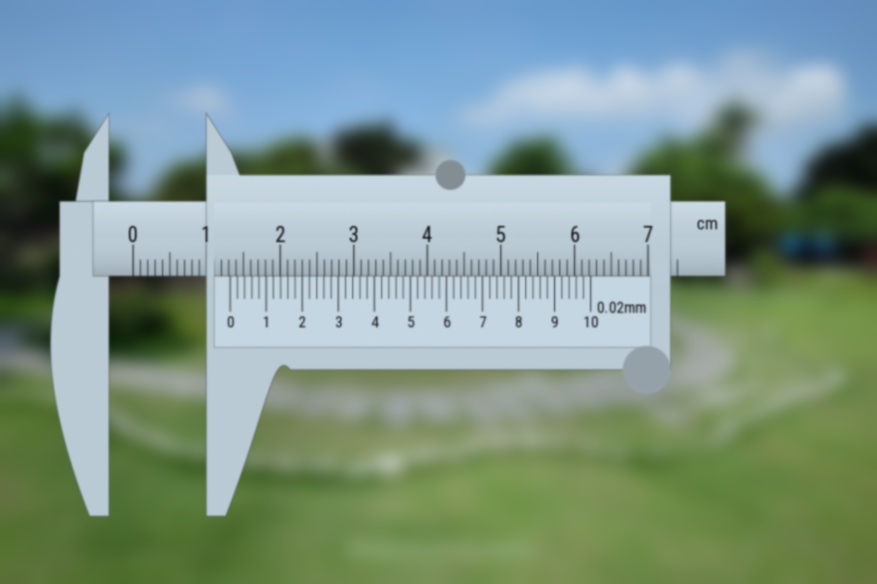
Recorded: value=13.2 unit=mm
